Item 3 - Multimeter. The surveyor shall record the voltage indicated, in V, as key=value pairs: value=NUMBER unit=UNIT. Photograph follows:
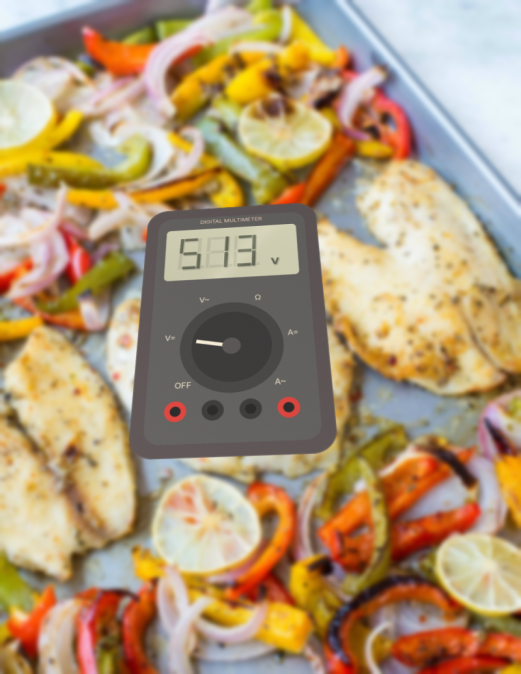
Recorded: value=513 unit=V
